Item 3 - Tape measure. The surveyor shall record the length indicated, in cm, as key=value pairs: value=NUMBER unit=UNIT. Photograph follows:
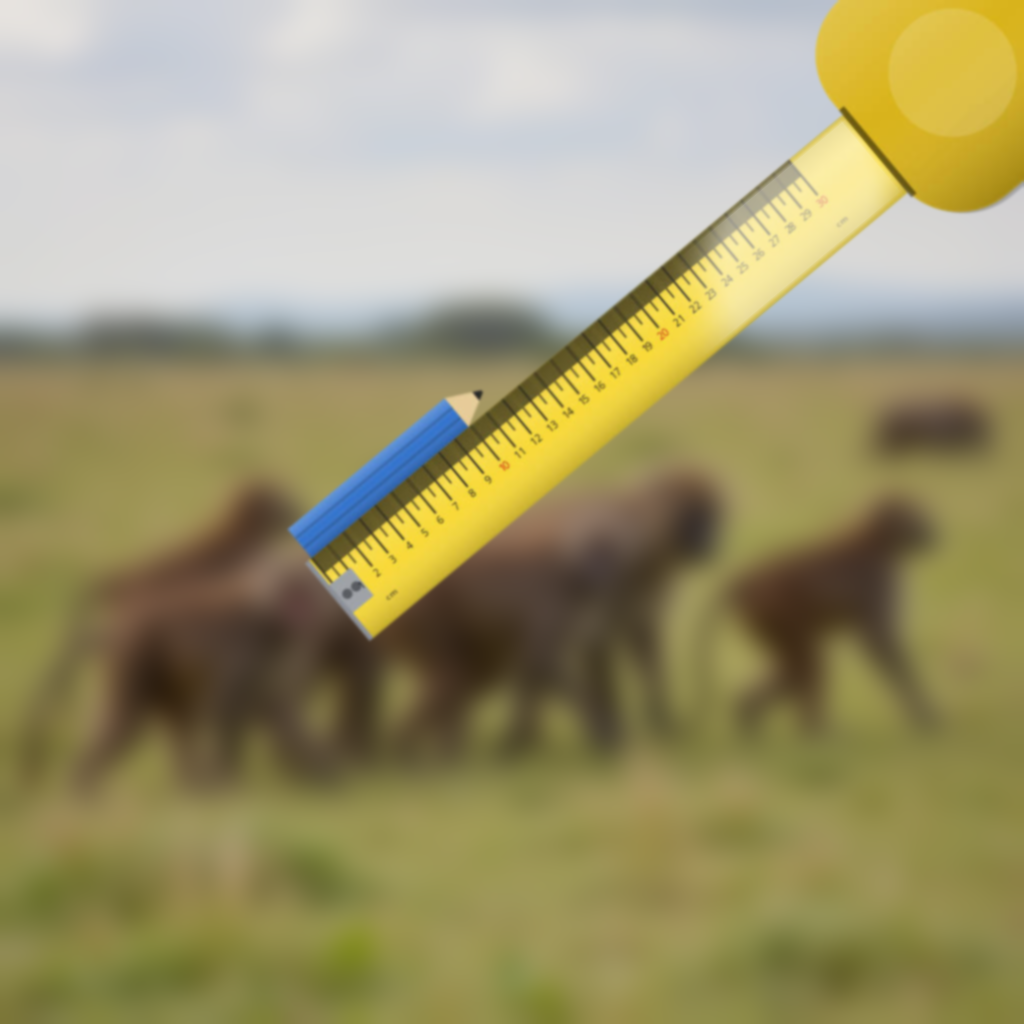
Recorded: value=11.5 unit=cm
